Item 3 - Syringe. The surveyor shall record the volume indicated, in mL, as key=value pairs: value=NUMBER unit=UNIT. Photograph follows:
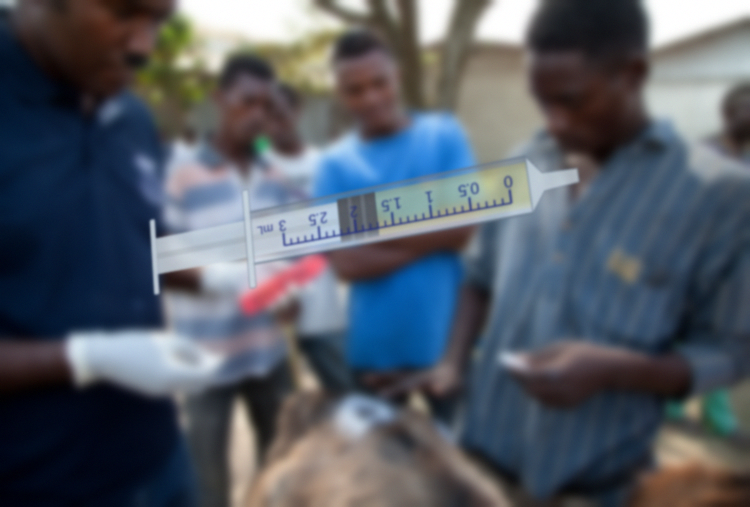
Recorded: value=1.7 unit=mL
